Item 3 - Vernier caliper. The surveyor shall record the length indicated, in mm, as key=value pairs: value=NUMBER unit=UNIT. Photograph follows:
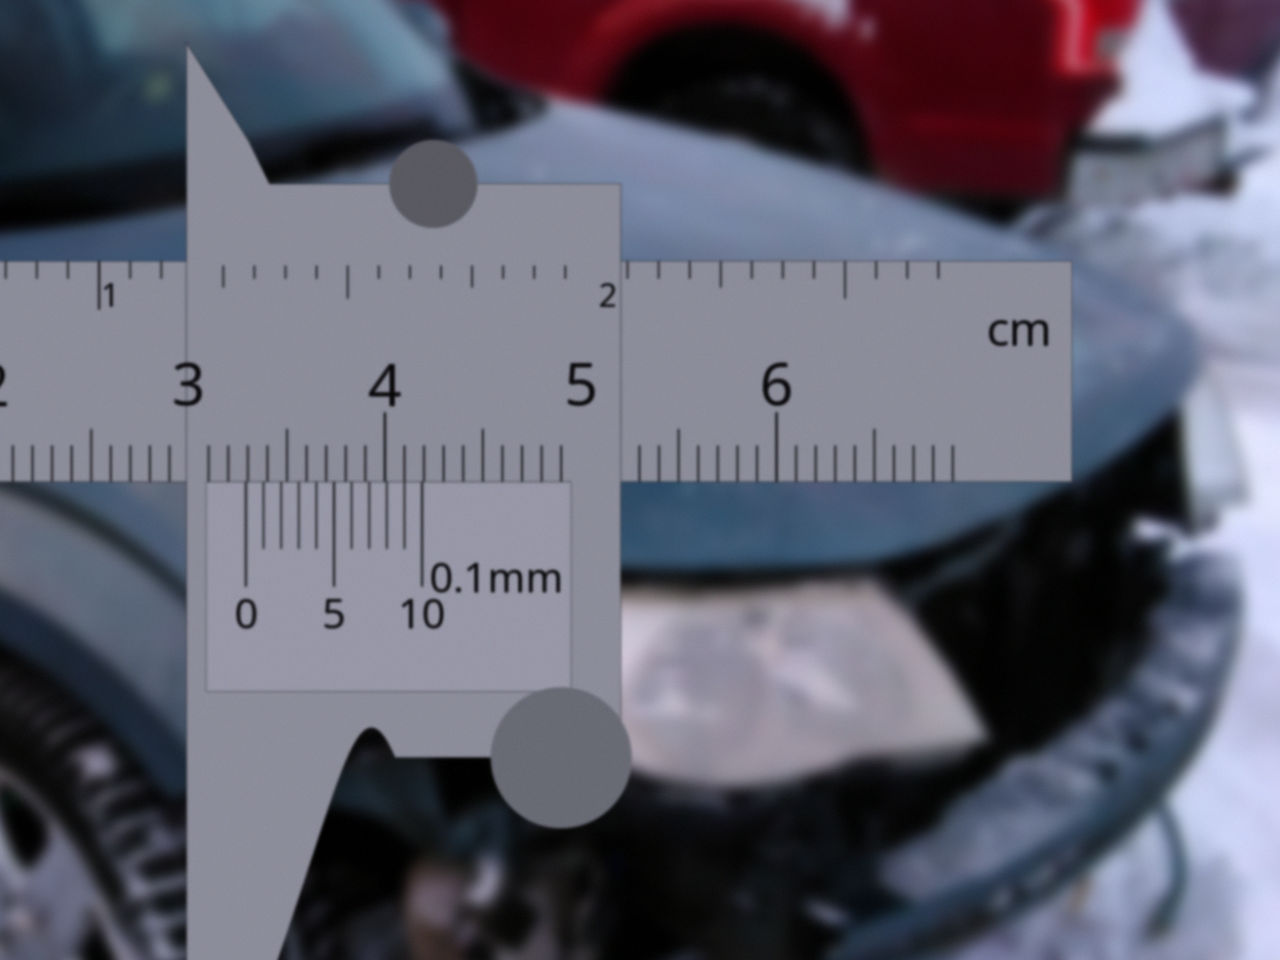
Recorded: value=32.9 unit=mm
